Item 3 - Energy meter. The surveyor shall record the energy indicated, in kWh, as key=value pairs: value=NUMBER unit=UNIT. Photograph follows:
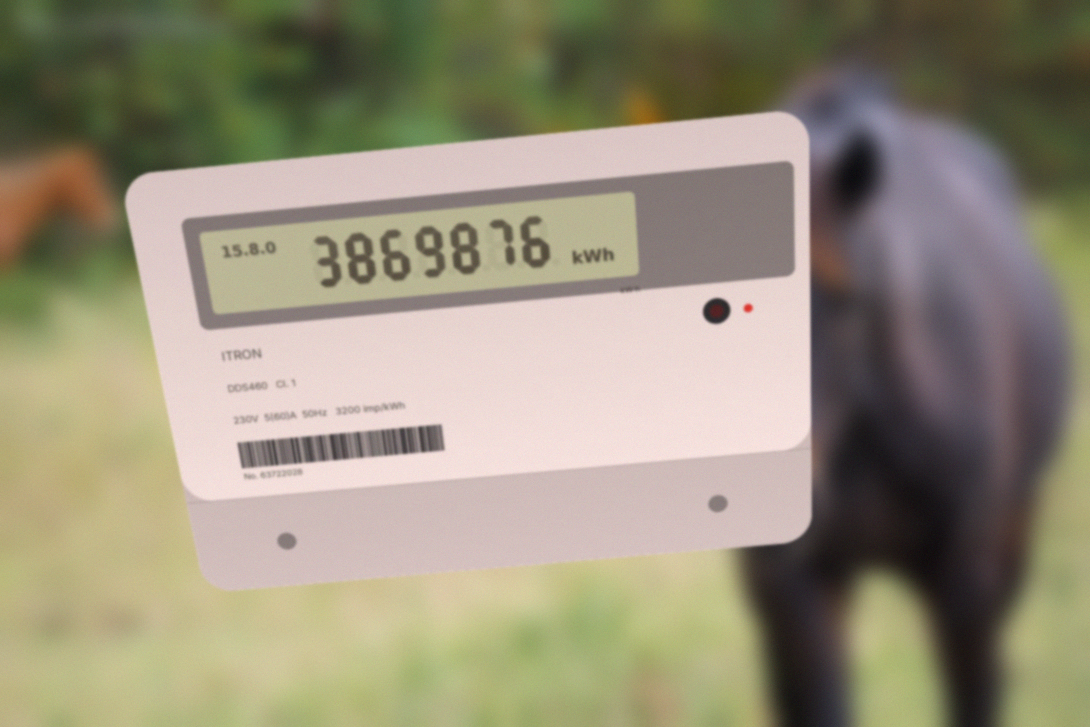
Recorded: value=3869876 unit=kWh
